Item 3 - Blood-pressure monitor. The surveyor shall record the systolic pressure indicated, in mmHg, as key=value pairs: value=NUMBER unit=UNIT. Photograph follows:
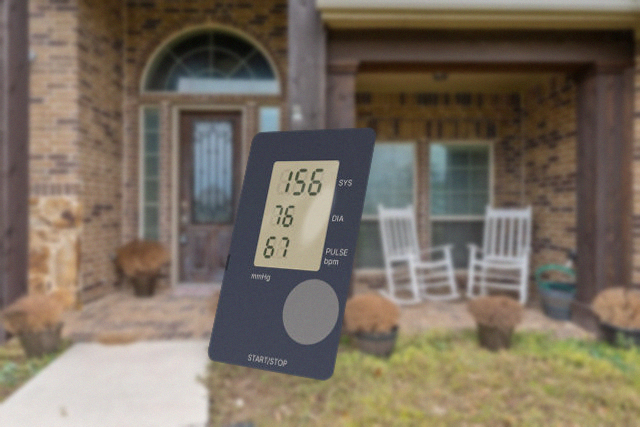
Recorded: value=156 unit=mmHg
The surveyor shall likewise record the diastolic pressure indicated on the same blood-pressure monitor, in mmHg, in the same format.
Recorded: value=76 unit=mmHg
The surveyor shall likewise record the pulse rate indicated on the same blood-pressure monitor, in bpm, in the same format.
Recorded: value=67 unit=bpm
